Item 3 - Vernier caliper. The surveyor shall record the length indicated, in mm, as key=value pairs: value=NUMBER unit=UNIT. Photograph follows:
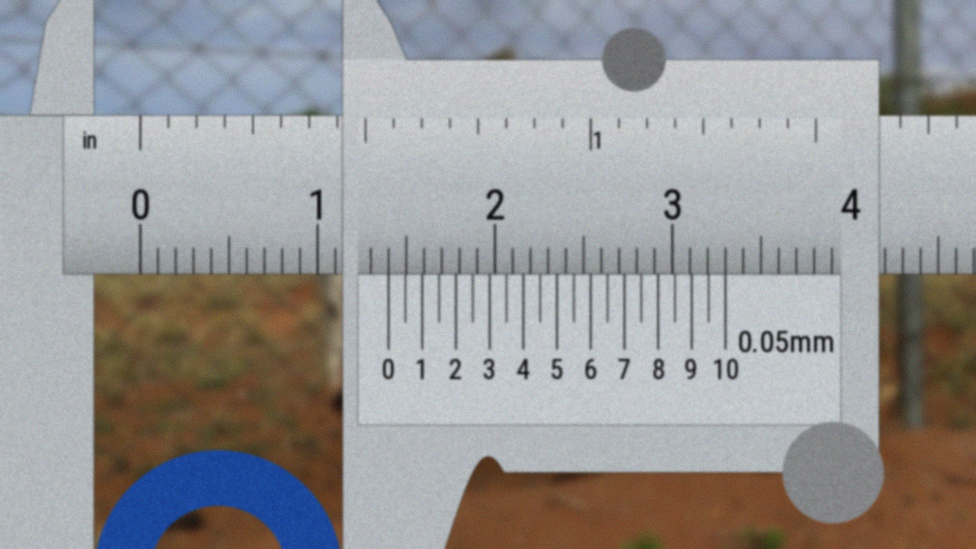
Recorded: value=14.0 unit=mm
